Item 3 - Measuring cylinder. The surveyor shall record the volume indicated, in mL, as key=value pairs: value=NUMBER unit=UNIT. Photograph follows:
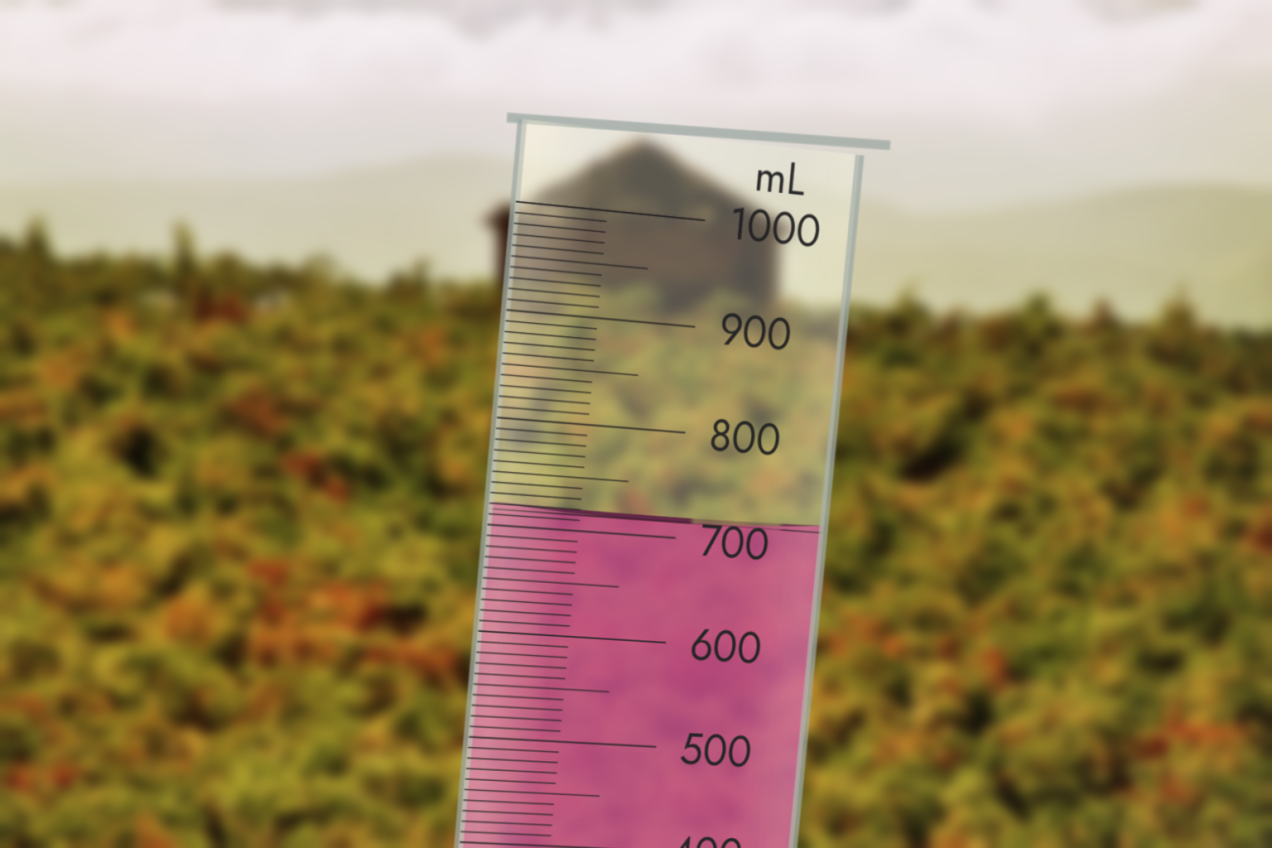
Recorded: value=715 unit=mL
